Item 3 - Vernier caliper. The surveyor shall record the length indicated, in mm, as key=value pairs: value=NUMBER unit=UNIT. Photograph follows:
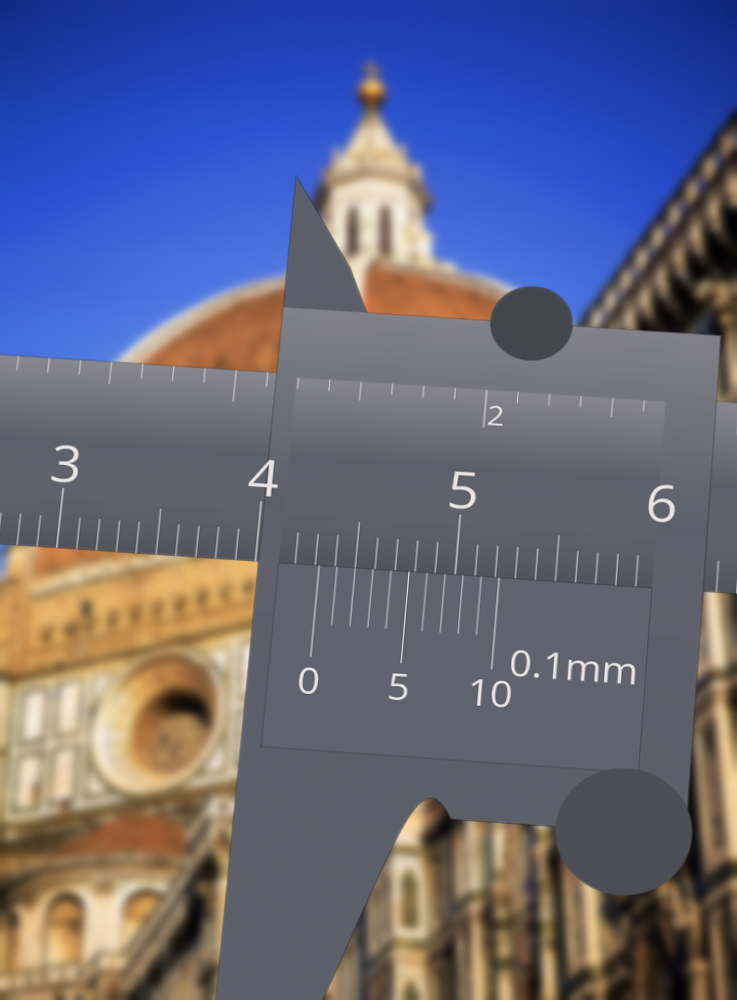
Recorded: value=43.2 unit=mm
